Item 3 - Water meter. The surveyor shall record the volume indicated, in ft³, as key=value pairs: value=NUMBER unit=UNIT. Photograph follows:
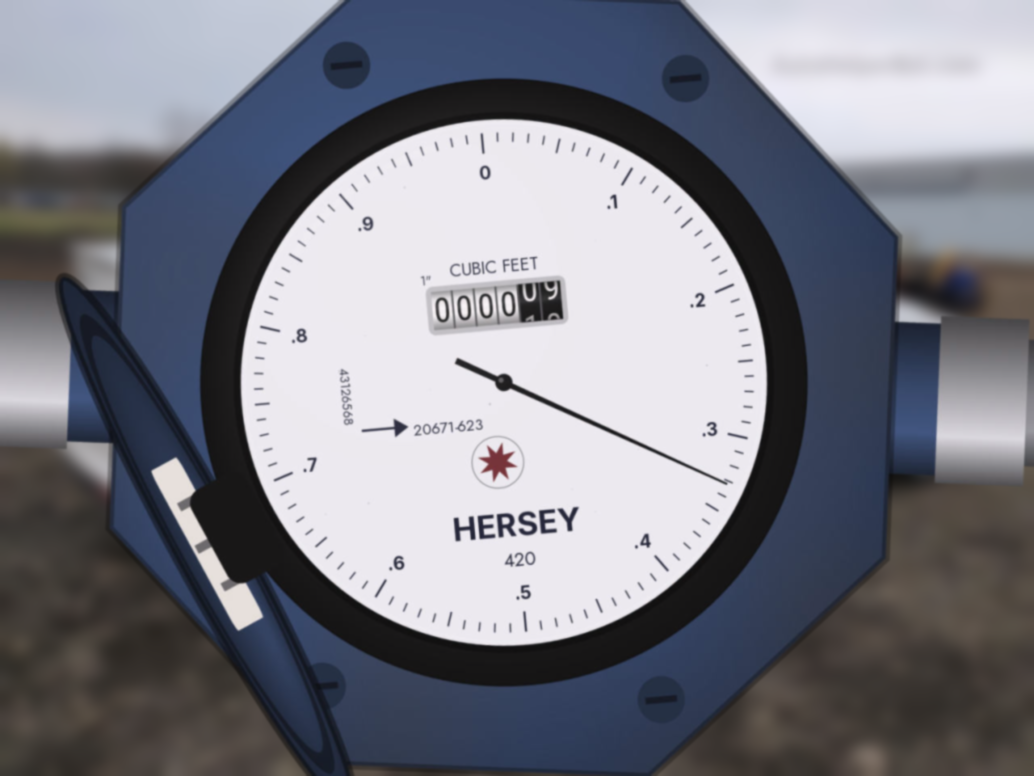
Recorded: value=9.33 unit=ft³
